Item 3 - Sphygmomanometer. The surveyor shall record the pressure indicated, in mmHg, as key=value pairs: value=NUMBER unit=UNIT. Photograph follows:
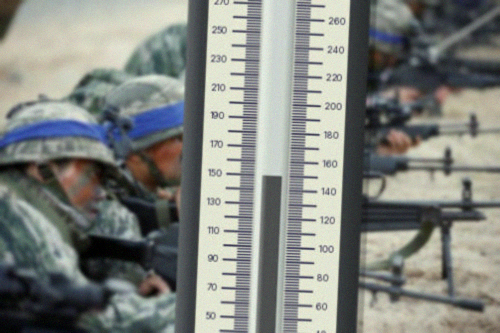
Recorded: value=150 unit=mmHg
